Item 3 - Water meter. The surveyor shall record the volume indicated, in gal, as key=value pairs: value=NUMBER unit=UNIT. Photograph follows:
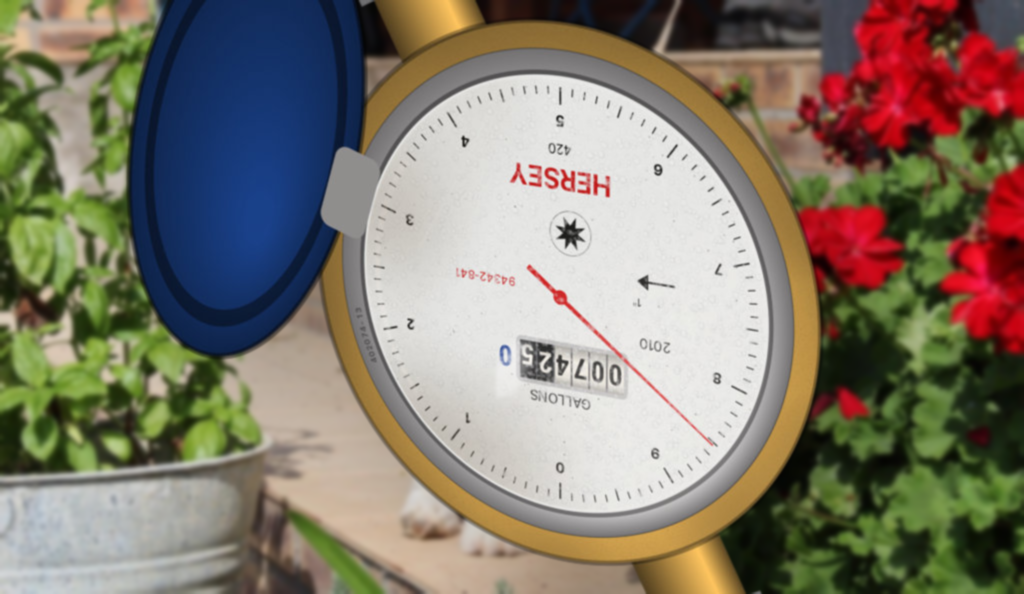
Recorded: value=74248.5 unit=gal
